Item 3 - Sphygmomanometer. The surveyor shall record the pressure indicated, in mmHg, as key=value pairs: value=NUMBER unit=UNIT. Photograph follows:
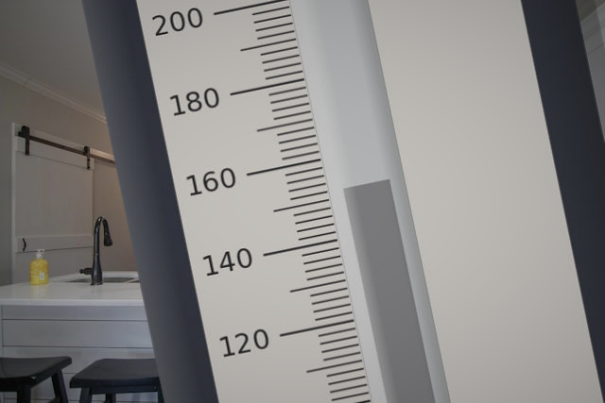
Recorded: value=152 unit=mmHg
